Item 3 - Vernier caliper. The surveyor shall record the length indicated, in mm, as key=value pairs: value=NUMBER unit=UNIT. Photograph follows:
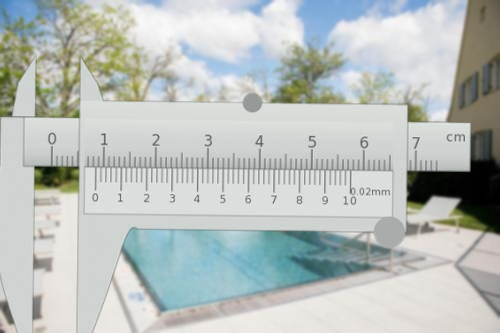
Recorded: value=8.5 unit=mm
